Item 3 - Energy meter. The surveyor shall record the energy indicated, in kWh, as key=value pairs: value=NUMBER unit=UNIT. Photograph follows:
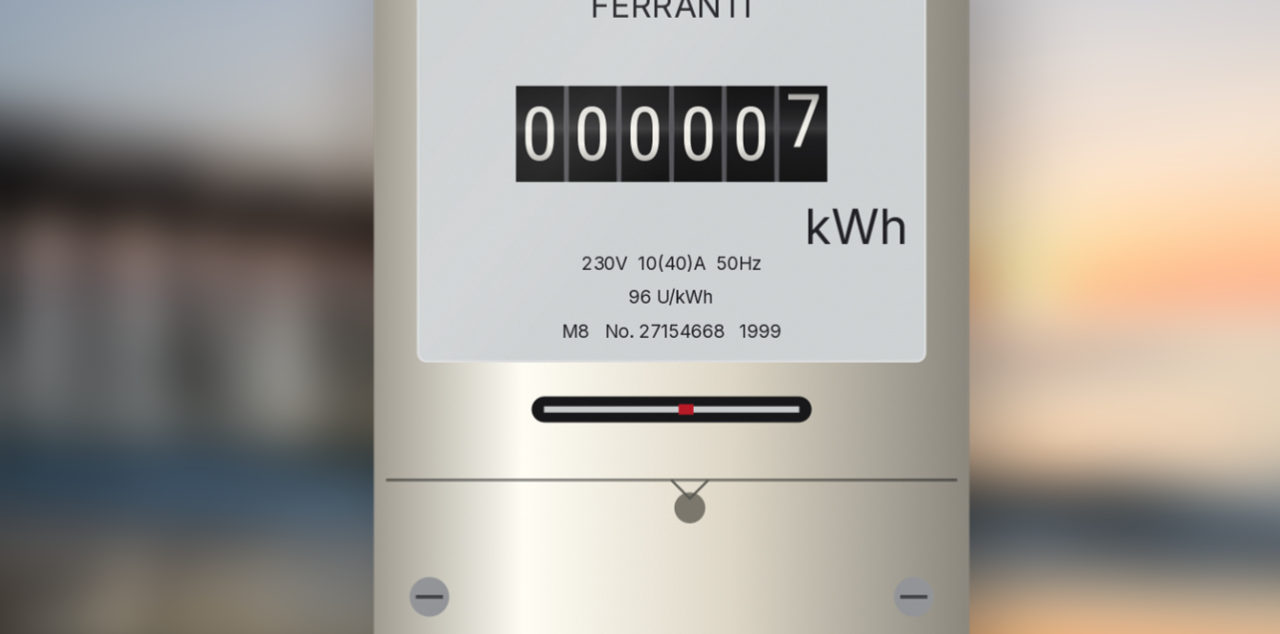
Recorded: value=7 unit=kWh
